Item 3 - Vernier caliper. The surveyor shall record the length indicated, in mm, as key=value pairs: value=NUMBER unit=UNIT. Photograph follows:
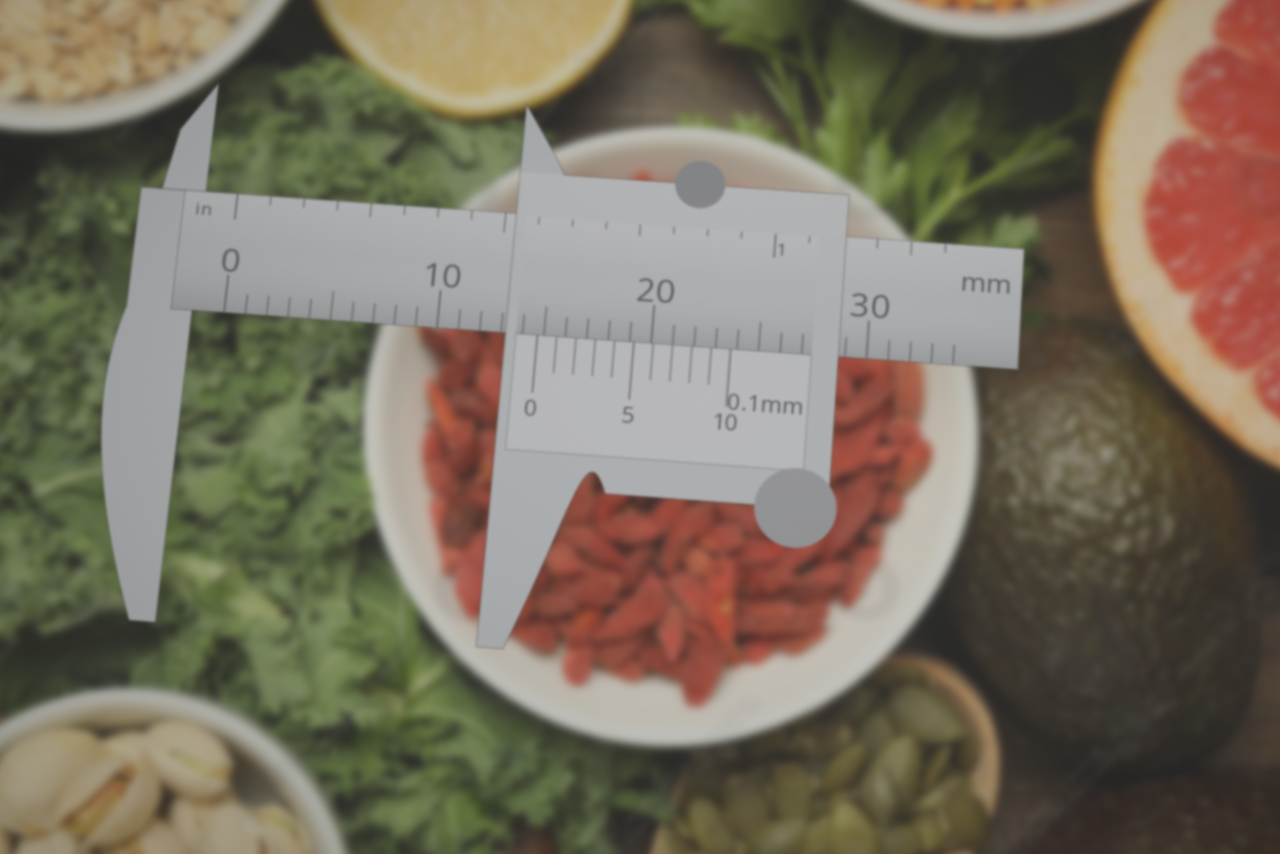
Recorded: value=14.7 unit=mm
